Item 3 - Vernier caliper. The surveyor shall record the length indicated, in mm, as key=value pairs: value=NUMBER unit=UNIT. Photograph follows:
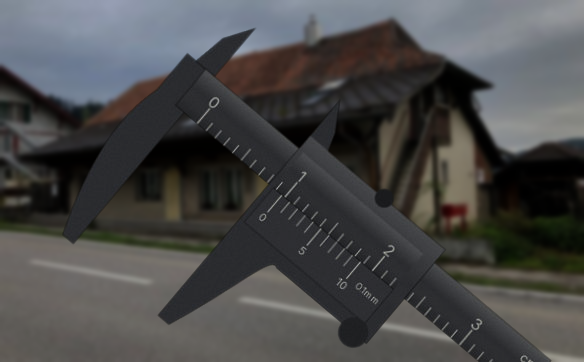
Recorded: value=9.7 unit=mm
